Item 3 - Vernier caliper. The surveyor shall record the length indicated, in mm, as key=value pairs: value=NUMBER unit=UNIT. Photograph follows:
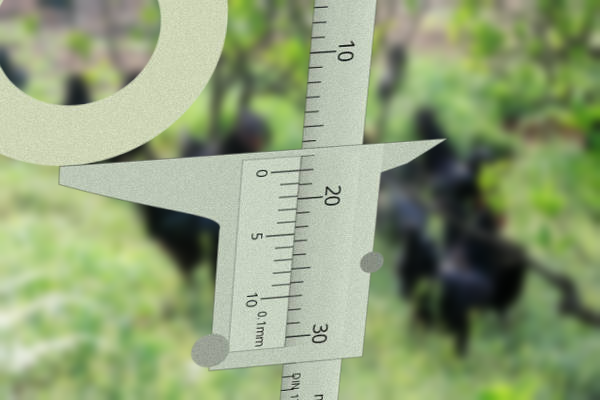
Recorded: value=18.0 unit=mm
